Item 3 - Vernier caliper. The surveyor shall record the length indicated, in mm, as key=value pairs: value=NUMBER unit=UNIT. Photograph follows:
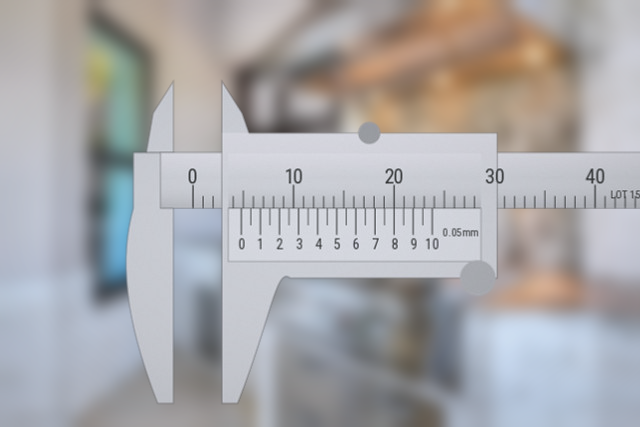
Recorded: value=4.8 unit=mm
